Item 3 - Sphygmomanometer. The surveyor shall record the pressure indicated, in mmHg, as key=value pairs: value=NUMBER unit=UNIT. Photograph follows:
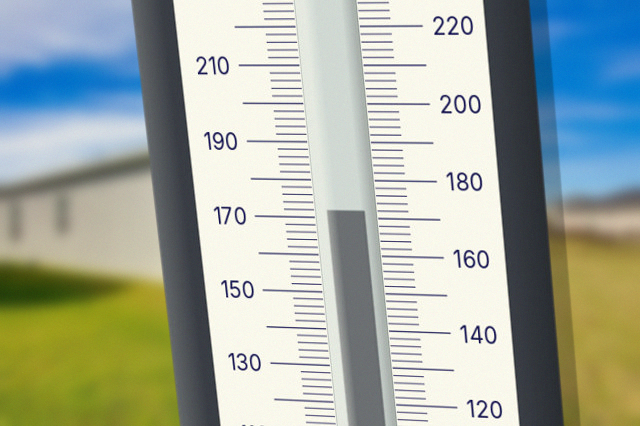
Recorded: value=172 unit=mmHg
